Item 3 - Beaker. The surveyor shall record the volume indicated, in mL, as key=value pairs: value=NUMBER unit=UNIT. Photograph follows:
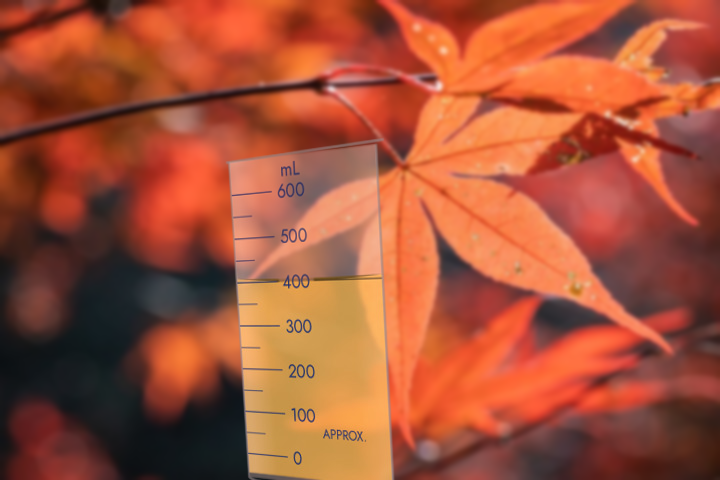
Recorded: value=400 unit=mL
